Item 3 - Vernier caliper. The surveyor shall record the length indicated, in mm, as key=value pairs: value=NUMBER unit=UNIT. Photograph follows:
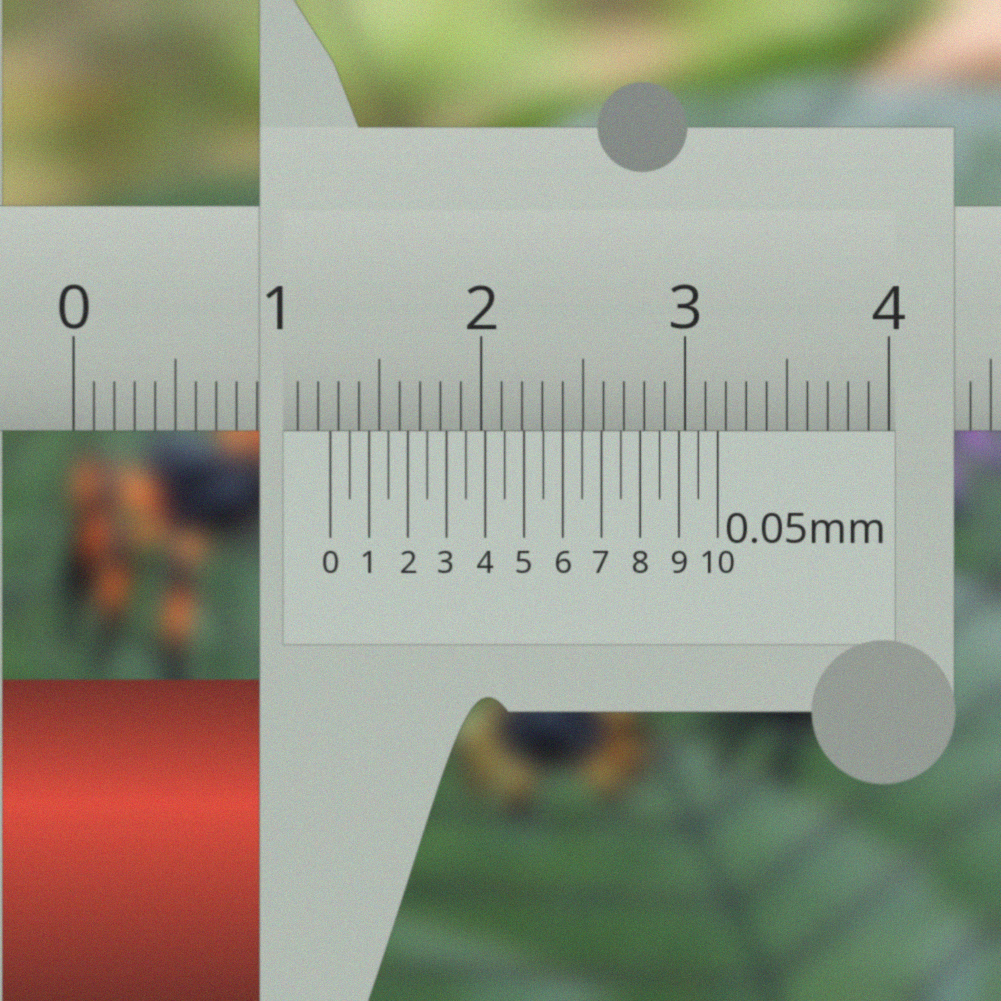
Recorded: value=12.6 unit=mm
